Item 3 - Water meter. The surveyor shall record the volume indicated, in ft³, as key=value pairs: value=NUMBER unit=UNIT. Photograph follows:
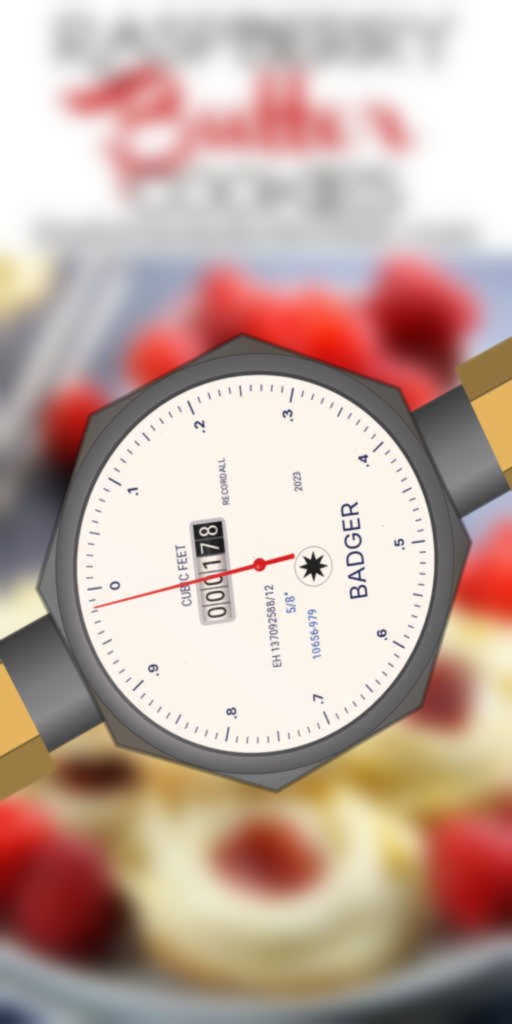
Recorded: value=177.98 unit=ft³
